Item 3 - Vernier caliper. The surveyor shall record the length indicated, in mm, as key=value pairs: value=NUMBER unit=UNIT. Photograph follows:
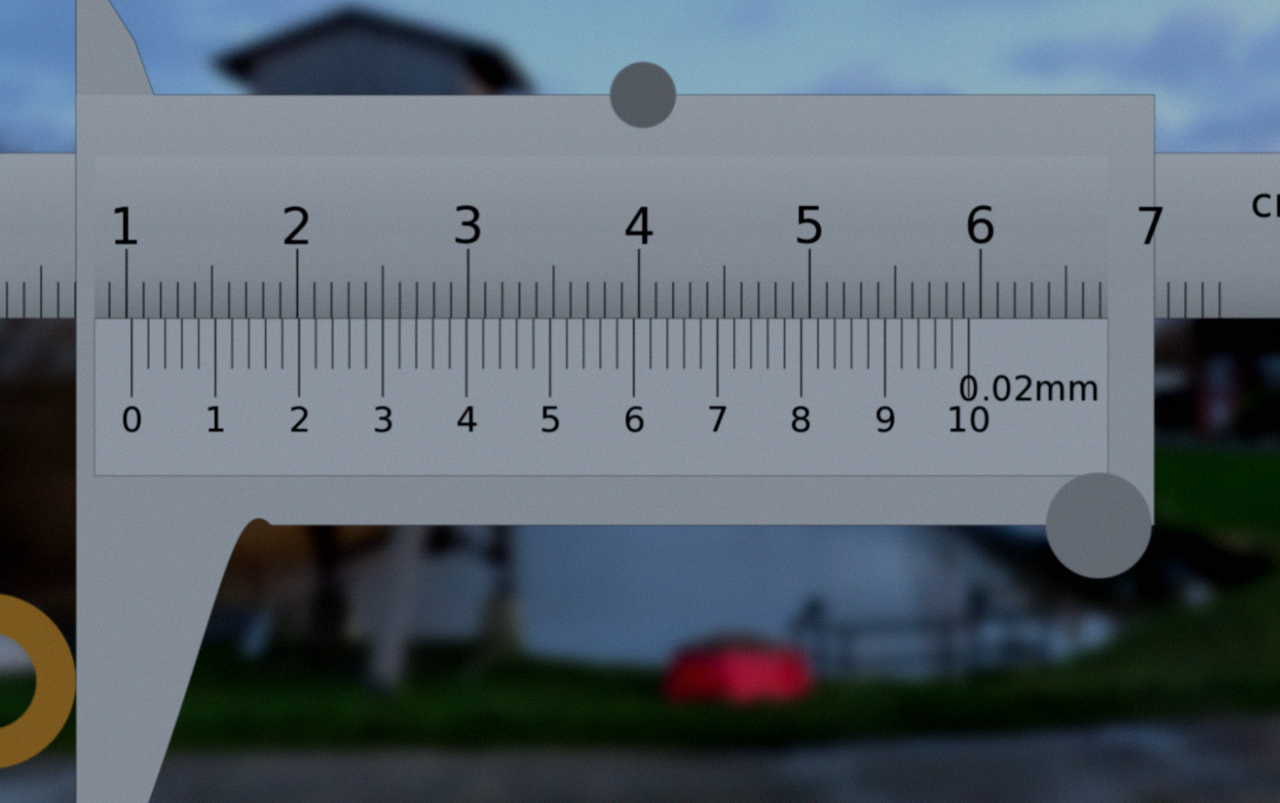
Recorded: value=10.3 unit=mm
